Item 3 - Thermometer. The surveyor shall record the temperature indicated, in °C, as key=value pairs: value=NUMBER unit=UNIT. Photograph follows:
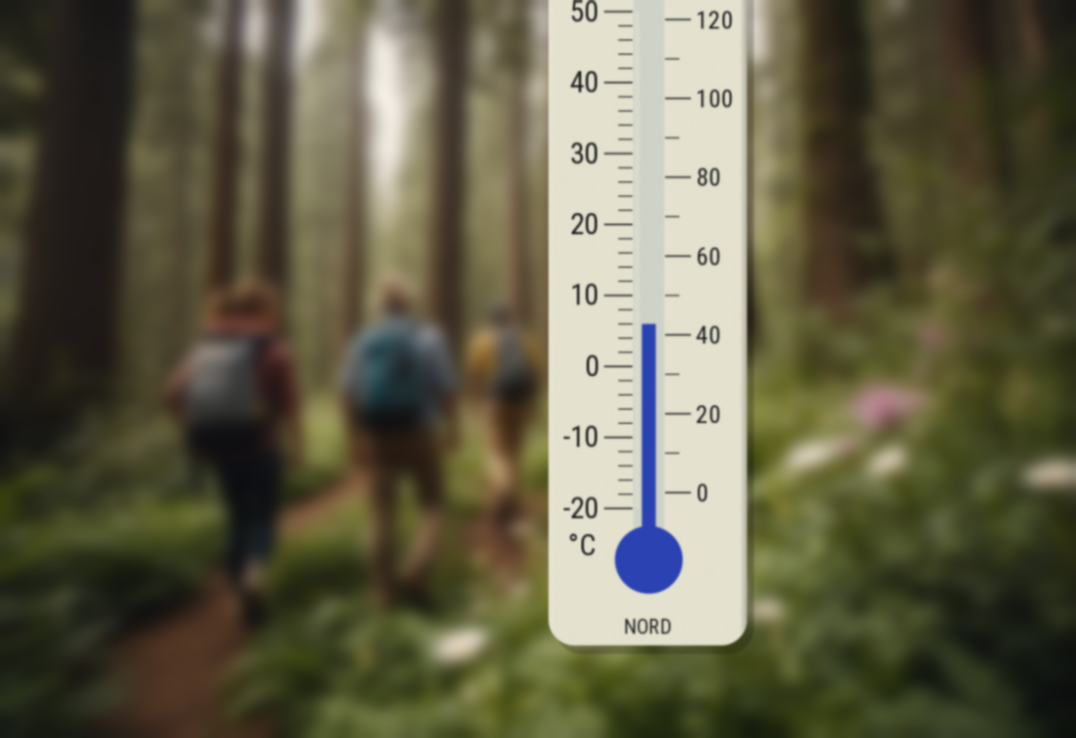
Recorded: value=6 unit=°C
